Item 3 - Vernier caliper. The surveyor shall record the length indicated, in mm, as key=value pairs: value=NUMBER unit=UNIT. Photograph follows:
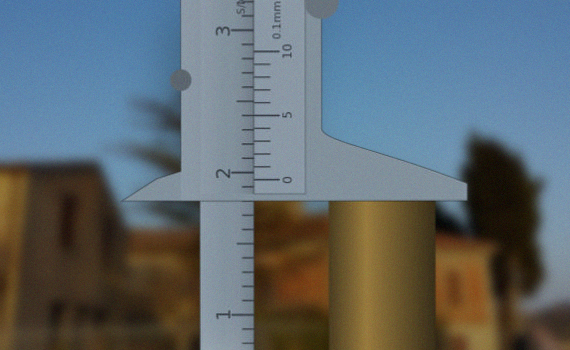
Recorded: value=19.5 unit=mm
